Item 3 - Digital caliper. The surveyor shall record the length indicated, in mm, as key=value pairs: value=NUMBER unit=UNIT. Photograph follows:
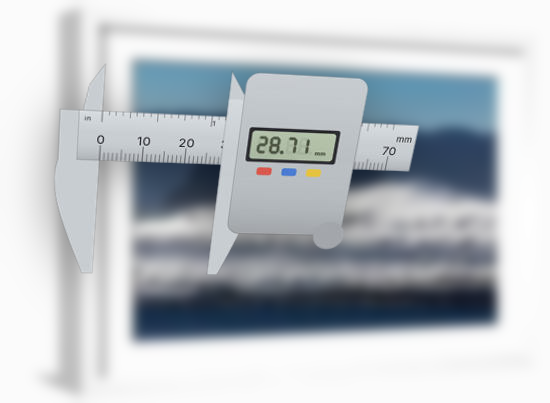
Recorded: value=28.71 unit=mm
